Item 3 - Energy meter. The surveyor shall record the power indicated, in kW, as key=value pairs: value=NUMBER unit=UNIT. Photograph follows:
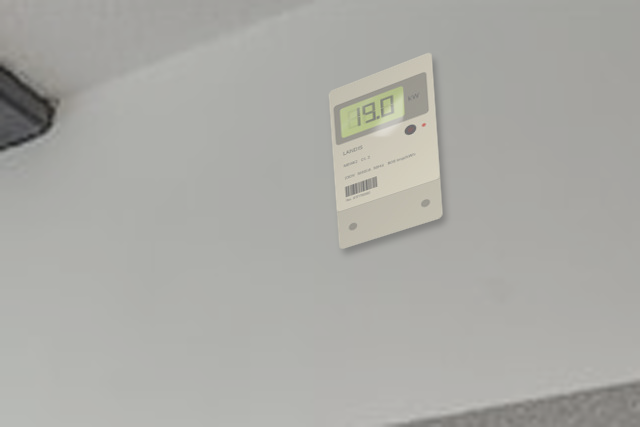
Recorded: value=19.0 unit=kW
